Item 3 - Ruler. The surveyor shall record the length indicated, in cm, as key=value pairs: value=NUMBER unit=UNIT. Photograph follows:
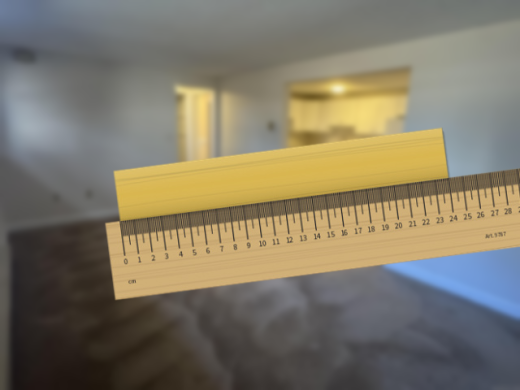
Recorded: value=24 unit=cm
